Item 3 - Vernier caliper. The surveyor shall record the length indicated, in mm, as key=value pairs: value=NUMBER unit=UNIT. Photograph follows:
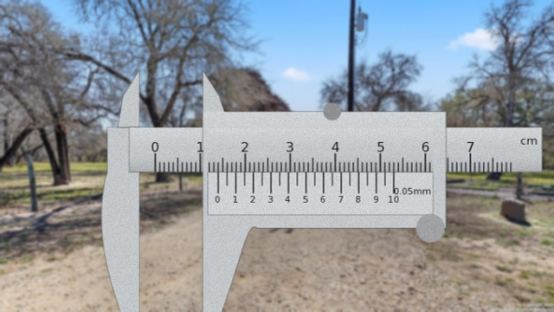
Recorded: value=14.0 unit=mm
